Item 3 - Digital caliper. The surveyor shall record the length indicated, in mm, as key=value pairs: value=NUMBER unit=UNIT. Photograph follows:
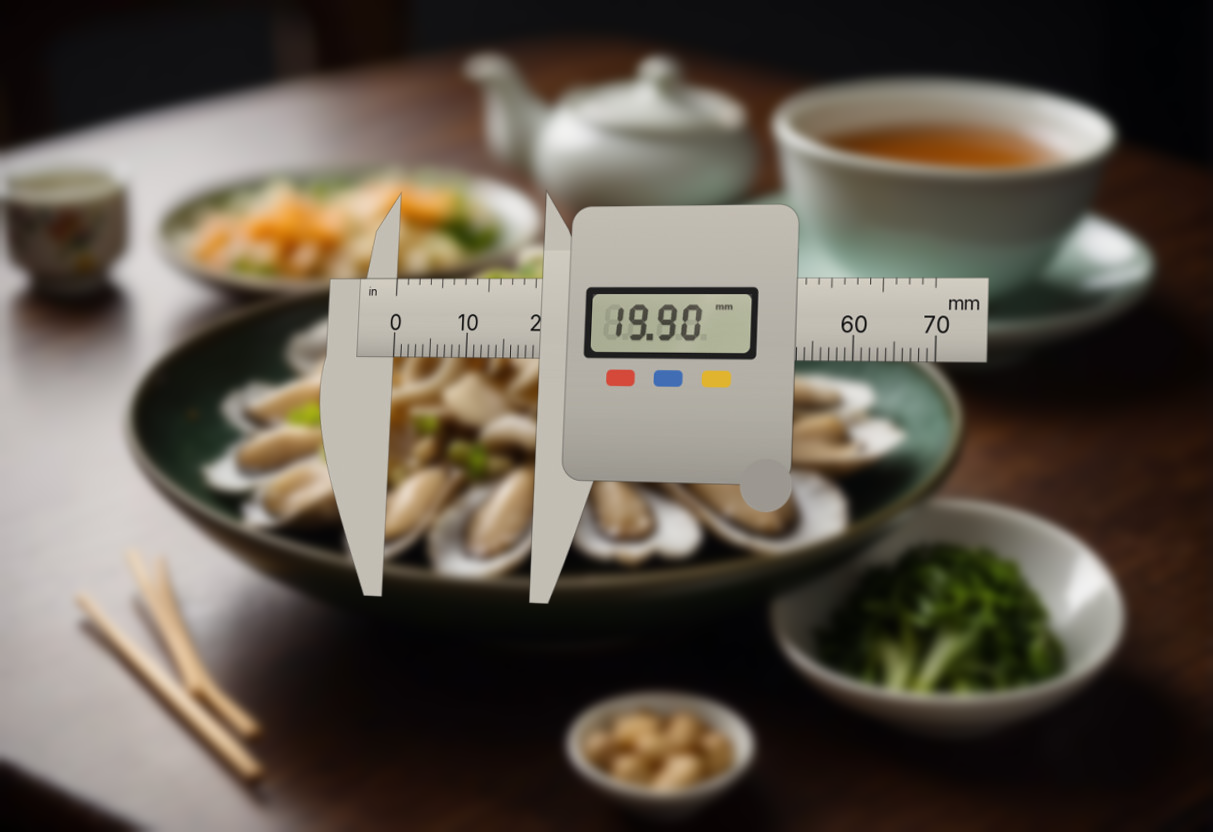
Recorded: value=19.90 unit=mm
